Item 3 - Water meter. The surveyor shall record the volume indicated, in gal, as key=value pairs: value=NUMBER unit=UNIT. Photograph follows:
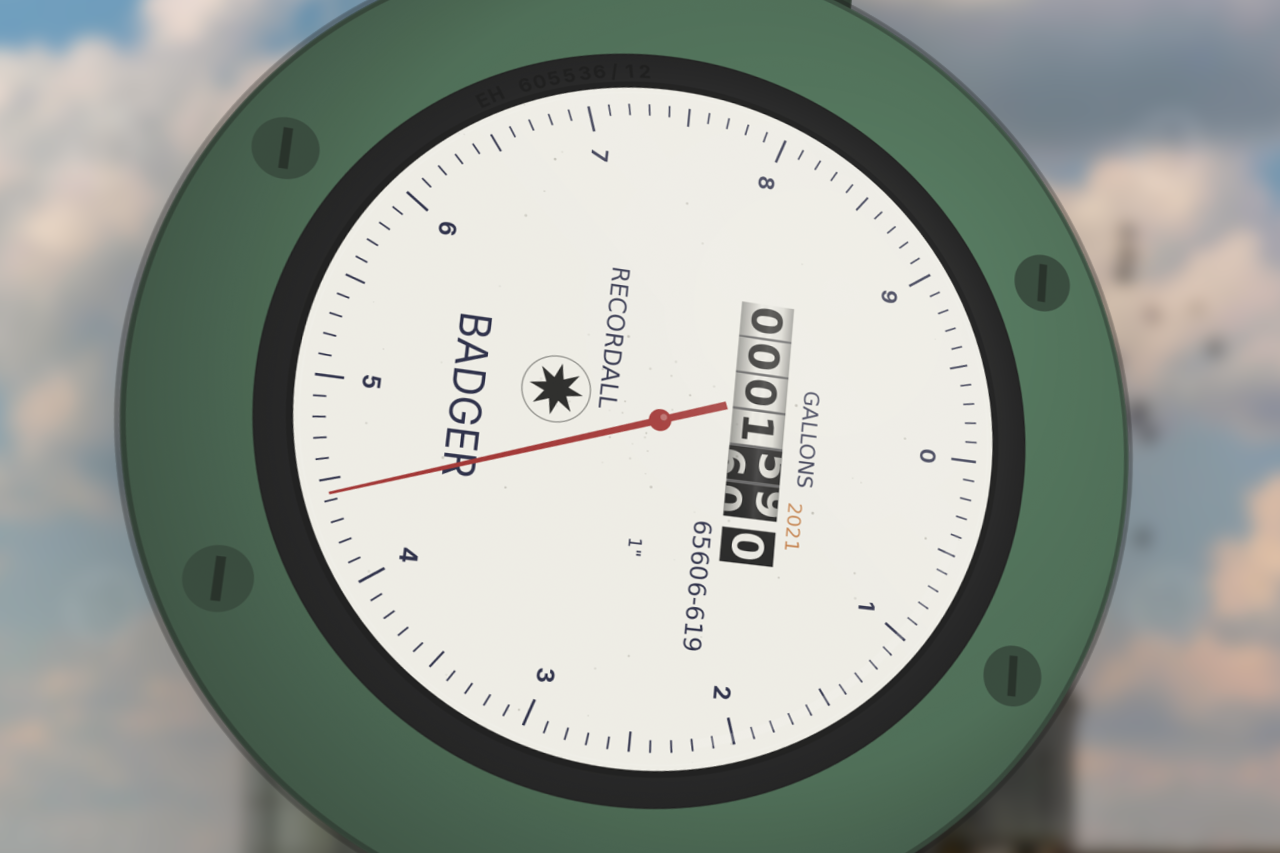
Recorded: value=1594.4 unit=gal
